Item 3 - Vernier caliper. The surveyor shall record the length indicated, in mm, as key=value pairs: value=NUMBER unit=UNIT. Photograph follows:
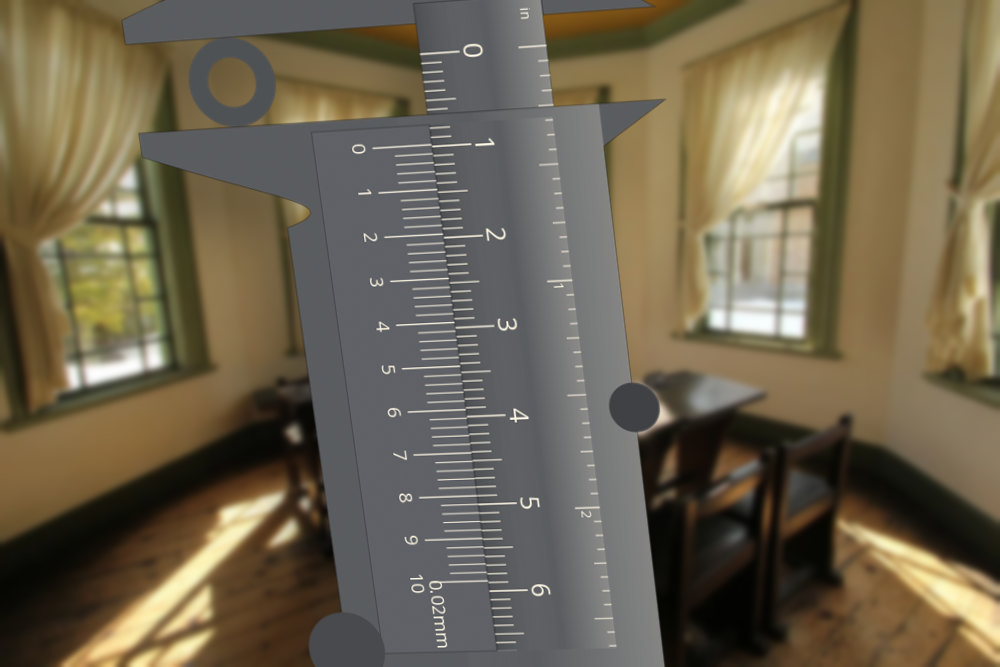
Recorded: value=9.8 unit=mm
